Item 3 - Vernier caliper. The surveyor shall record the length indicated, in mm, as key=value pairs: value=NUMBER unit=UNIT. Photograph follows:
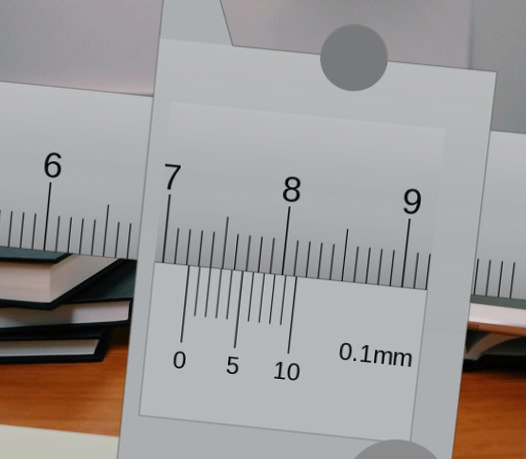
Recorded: value=72.2 unit=mm
